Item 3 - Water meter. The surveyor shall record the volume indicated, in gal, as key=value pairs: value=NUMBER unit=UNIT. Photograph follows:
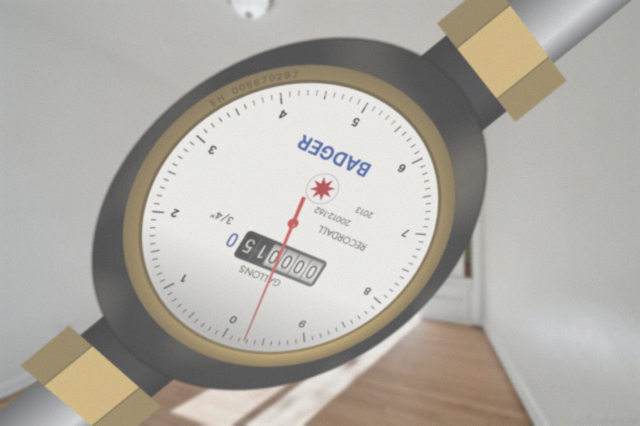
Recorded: value=149.7 unit=gal
